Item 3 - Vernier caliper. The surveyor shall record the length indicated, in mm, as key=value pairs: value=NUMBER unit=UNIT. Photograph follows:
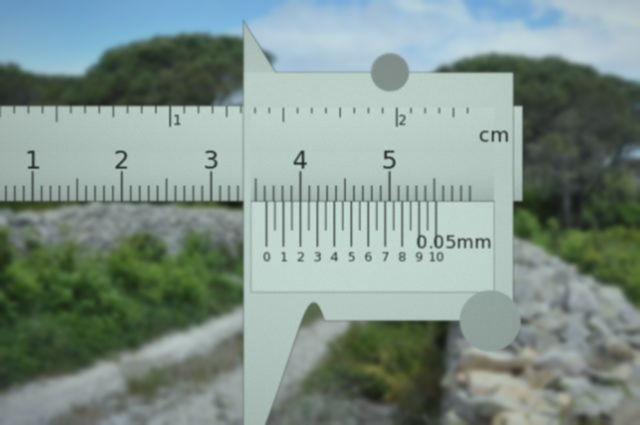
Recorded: value=36.2 unit=mm
